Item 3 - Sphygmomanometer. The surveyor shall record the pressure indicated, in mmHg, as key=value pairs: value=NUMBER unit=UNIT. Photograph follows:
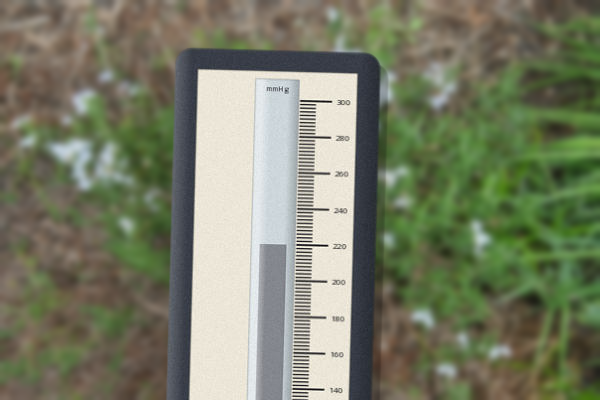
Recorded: value=220 unit=mmHg
